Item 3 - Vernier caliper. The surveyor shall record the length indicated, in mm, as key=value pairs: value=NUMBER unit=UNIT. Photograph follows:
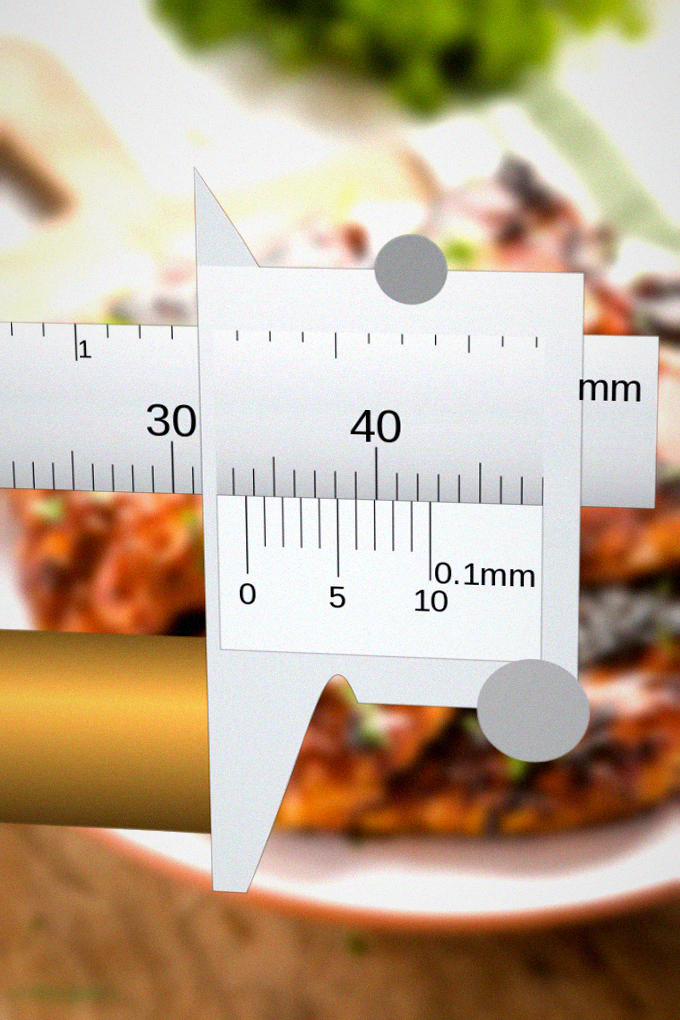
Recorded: value=33.6 unit=mm
